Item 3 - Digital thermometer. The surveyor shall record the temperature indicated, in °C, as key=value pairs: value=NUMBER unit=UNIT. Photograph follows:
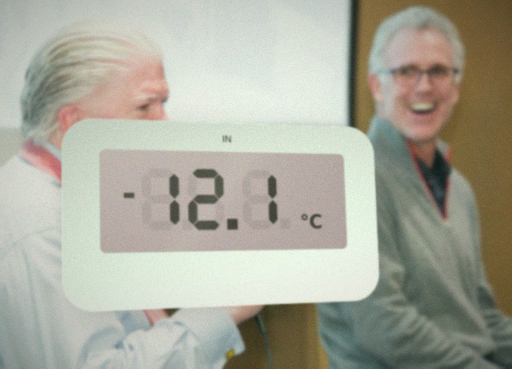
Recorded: value=-12.1 unit=°C
